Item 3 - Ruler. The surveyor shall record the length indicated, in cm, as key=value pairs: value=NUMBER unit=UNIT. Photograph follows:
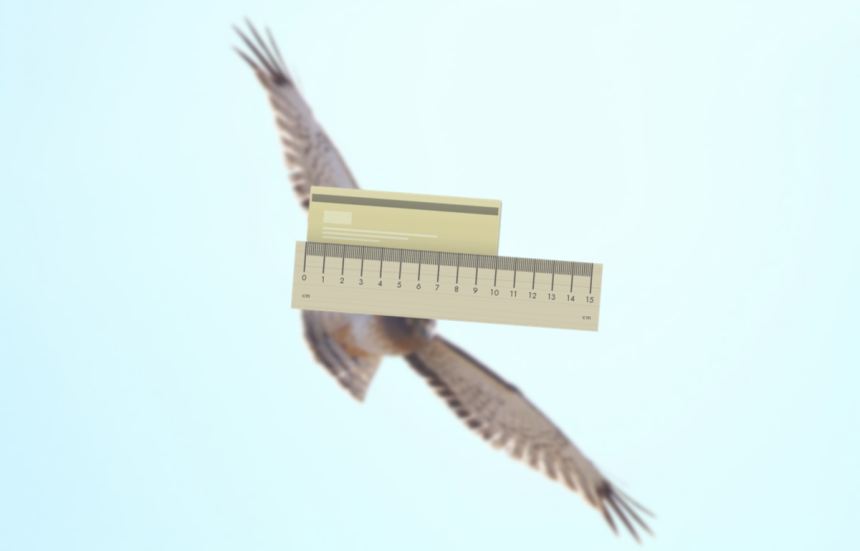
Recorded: value=10 unit=cm
